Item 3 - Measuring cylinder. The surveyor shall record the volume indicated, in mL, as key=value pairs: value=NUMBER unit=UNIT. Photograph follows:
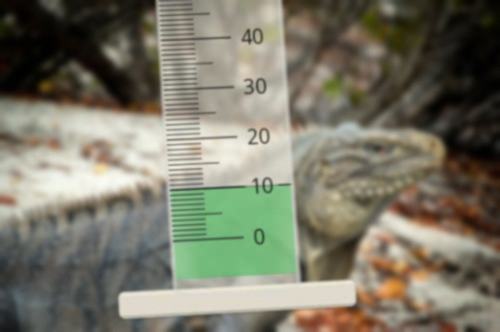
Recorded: value=10 unit=mL
